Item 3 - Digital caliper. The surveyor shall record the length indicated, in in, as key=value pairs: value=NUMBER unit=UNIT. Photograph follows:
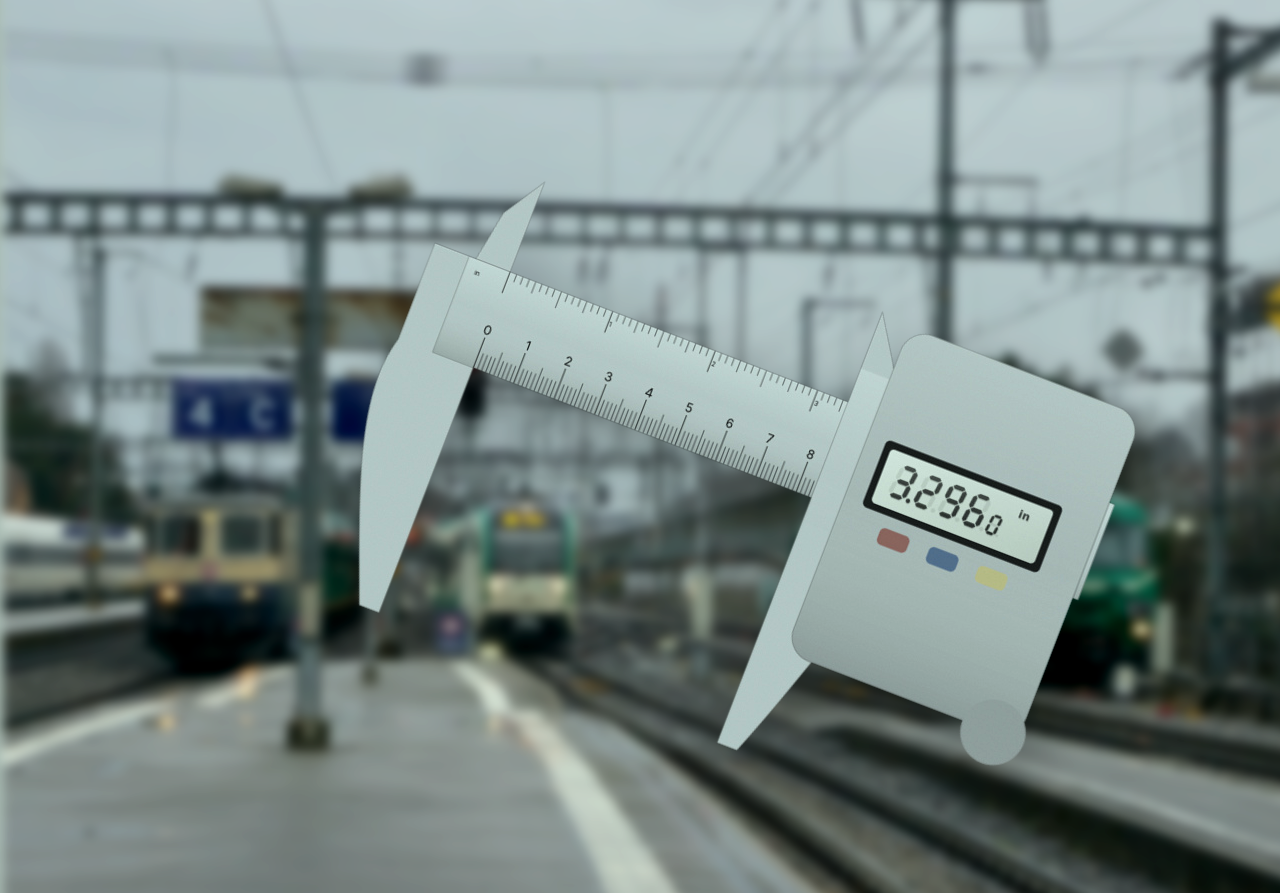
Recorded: value=3.2960 unit=in
